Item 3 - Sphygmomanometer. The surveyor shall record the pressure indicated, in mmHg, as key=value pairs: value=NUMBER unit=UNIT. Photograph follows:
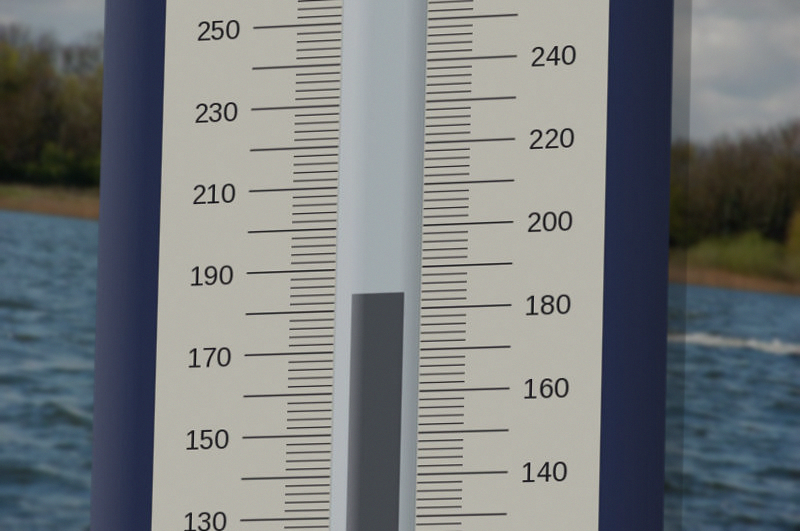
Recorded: value=184 unit=mmHg
